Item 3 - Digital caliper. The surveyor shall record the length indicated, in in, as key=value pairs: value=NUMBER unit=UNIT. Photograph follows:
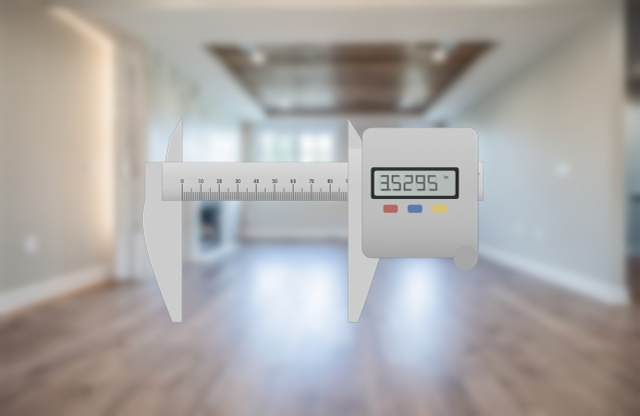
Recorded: value=3.5295 unit=in
